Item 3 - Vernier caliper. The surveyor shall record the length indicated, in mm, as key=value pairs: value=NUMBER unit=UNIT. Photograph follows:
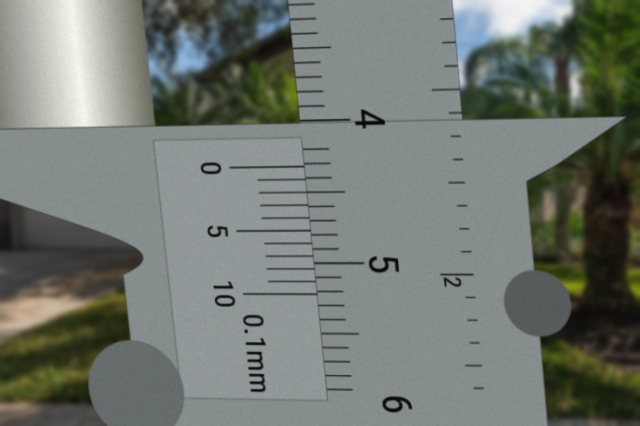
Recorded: value=43.2 unit=mm
